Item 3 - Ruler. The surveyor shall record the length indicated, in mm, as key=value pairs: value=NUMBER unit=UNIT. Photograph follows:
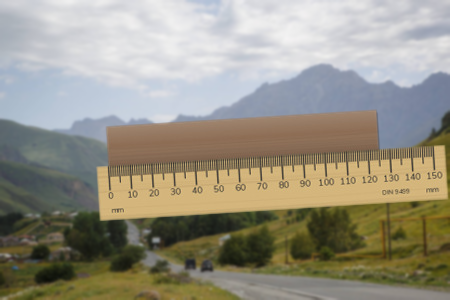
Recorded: value=125 unit=mm
